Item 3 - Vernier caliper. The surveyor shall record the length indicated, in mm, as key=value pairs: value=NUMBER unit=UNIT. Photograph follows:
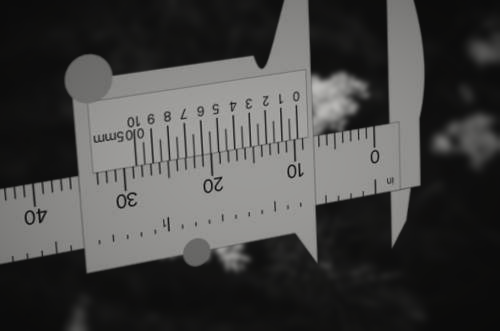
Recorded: value=9.6 unit=mm
